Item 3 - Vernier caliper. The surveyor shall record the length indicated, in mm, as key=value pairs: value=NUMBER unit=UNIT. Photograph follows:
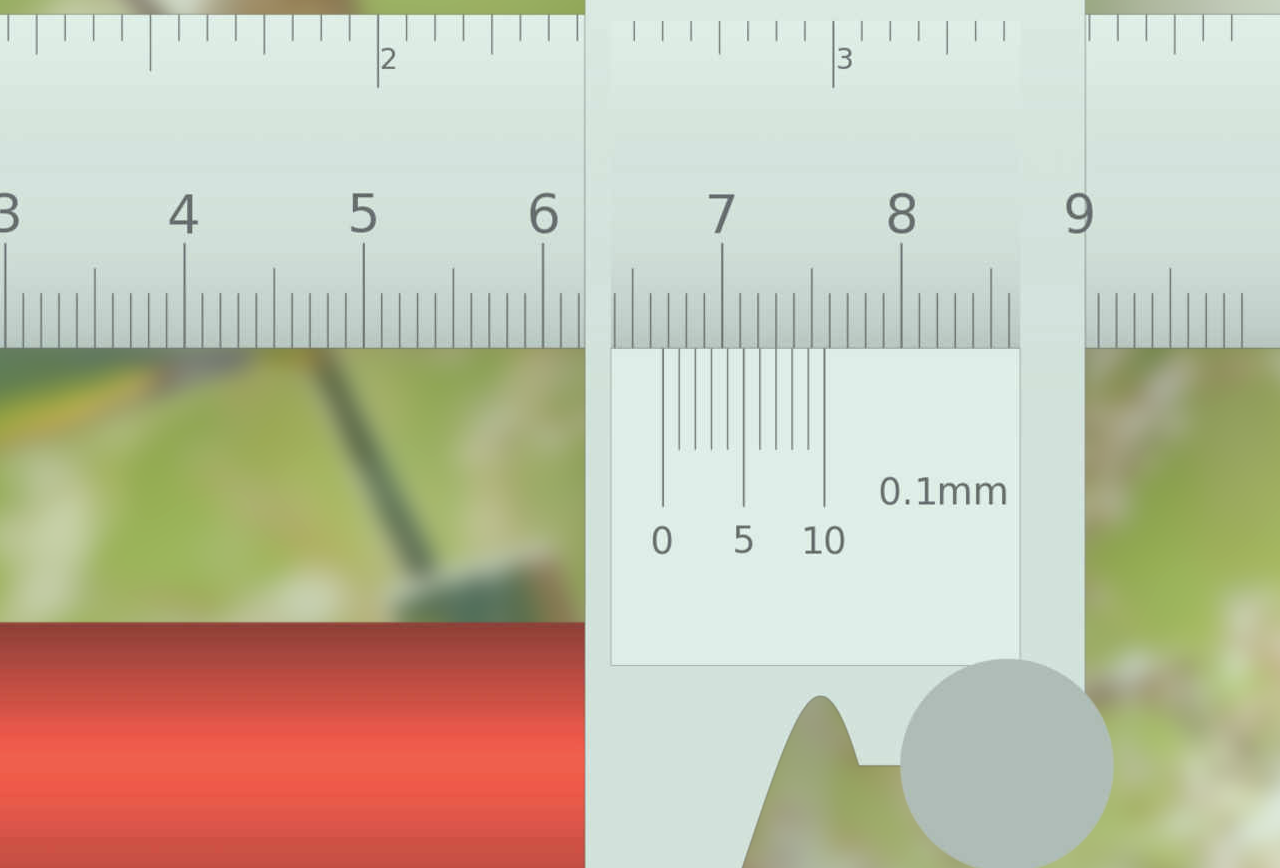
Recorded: value=66.7 unit=mm
